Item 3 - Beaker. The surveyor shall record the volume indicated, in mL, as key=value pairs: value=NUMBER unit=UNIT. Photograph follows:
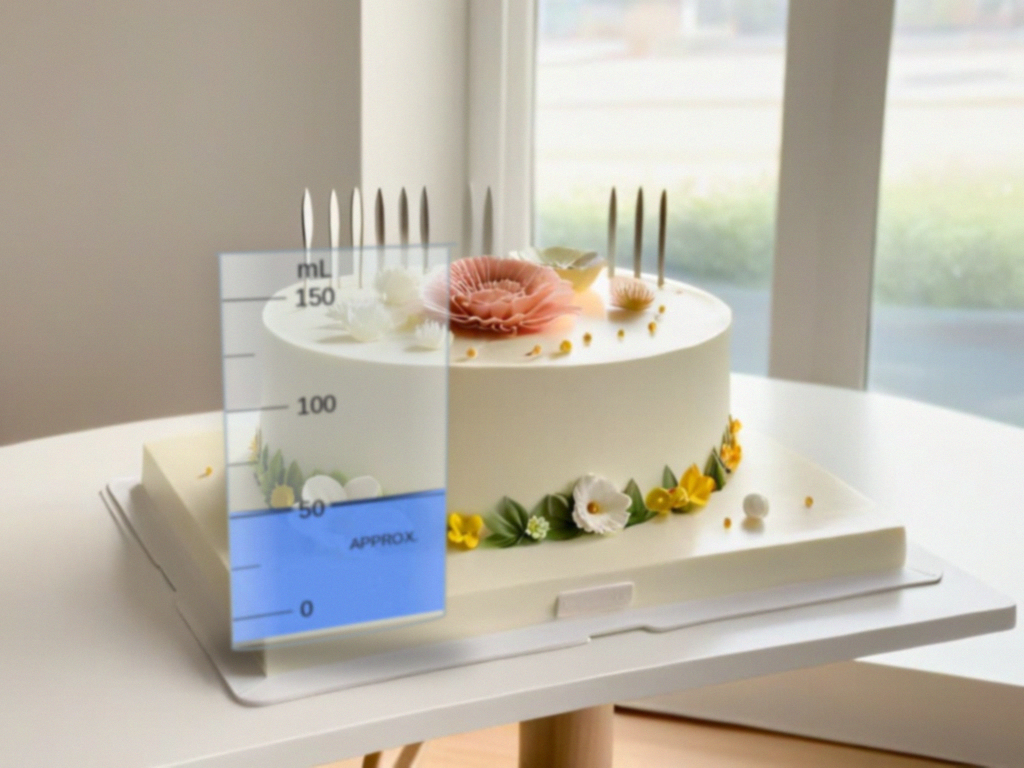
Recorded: value=50 unit=mL
